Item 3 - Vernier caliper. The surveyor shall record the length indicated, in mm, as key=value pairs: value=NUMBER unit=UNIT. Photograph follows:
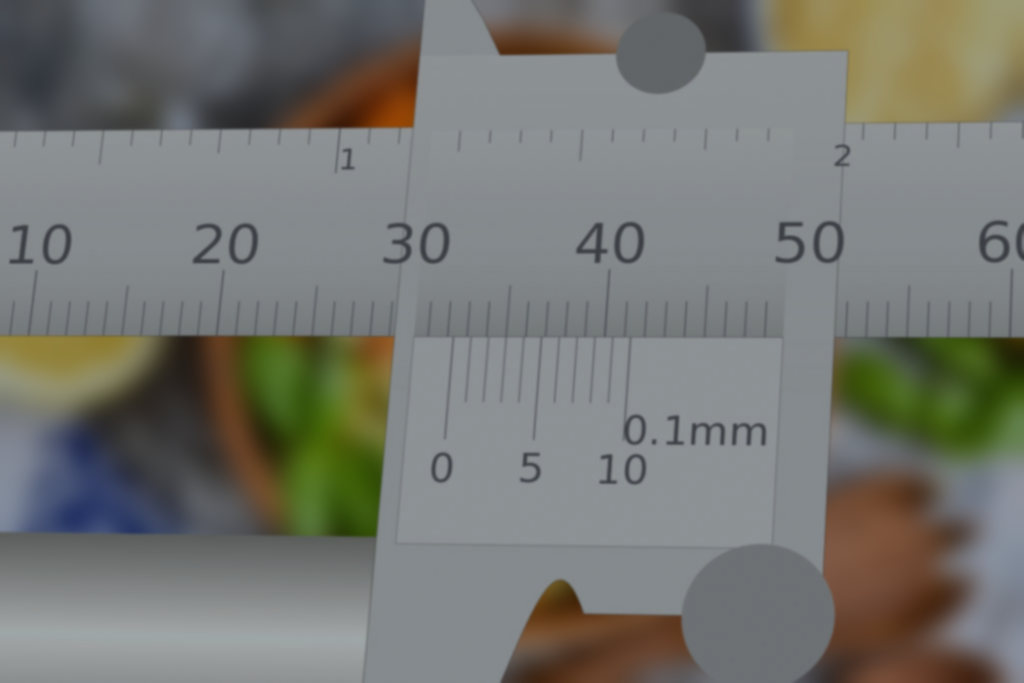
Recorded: value=32.3 unit=mm
